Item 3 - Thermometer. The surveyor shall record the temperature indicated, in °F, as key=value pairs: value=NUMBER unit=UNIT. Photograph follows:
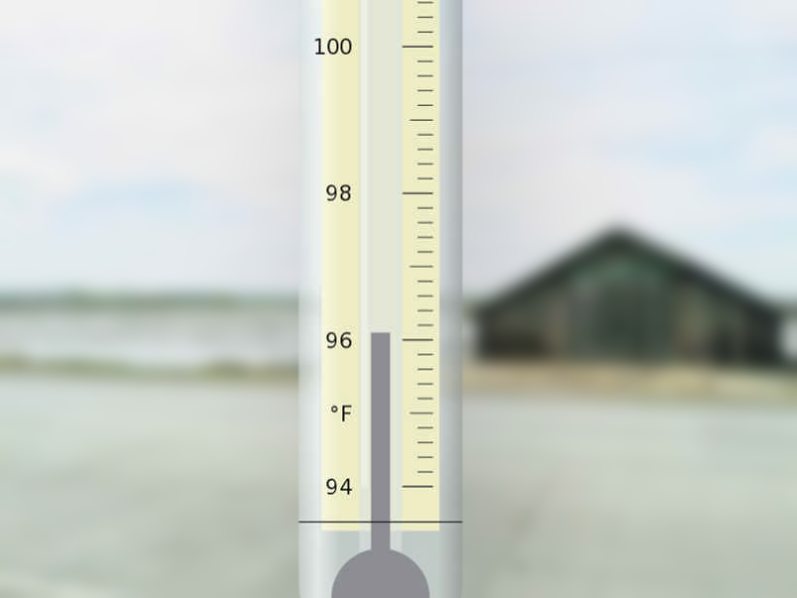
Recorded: value=96.1 unit=°F
